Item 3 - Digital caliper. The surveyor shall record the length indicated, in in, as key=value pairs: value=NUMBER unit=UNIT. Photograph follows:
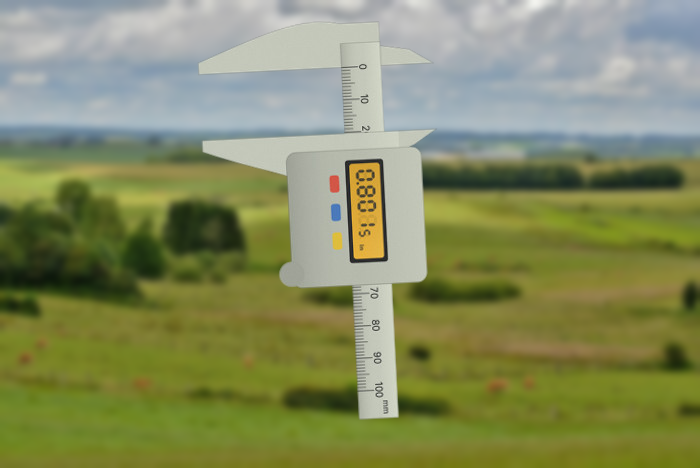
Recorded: value=0.8015 unit=in
